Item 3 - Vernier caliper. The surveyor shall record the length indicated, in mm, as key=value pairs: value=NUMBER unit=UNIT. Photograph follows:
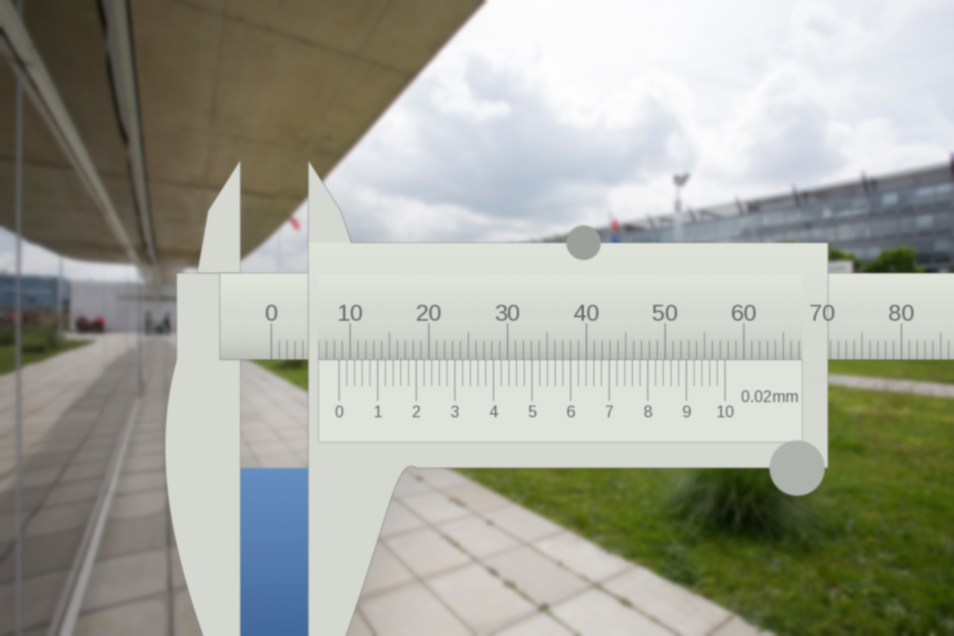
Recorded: value=8.6 unit=mm
